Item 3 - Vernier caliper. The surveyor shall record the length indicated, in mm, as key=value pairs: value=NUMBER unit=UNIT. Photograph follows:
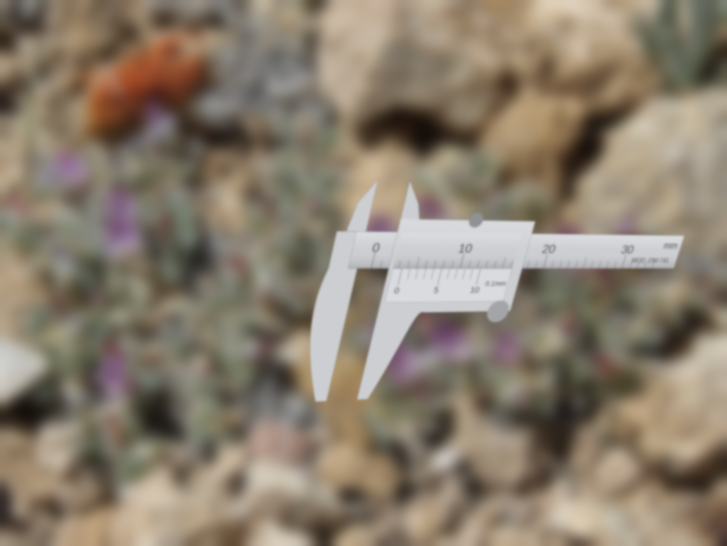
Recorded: value=3.4 unit=mm
